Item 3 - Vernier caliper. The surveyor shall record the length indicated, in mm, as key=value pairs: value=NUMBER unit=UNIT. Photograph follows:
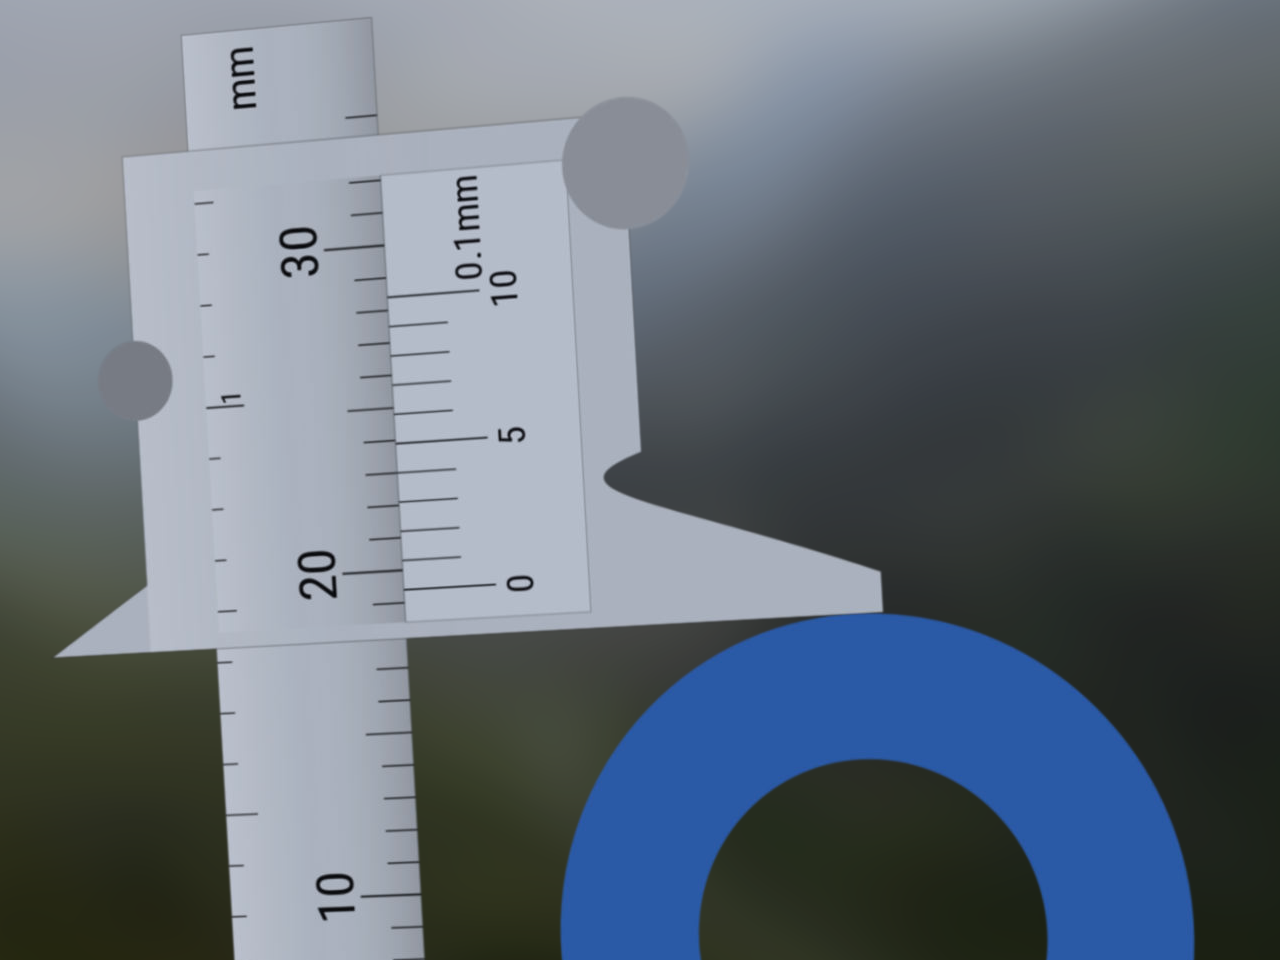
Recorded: value=19.4 unit=mm
